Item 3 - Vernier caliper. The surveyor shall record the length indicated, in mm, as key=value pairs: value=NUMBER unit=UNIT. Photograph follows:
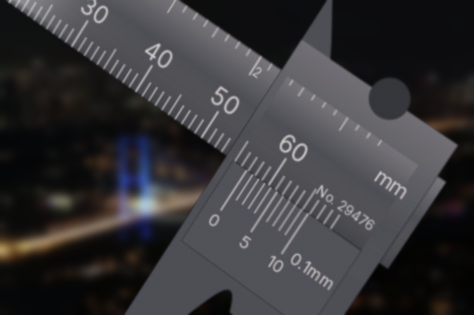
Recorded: value=56.8 unit=mm
